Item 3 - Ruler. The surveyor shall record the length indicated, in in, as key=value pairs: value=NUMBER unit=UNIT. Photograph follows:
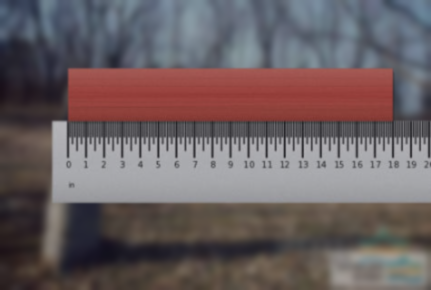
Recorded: value=18 unit=in
